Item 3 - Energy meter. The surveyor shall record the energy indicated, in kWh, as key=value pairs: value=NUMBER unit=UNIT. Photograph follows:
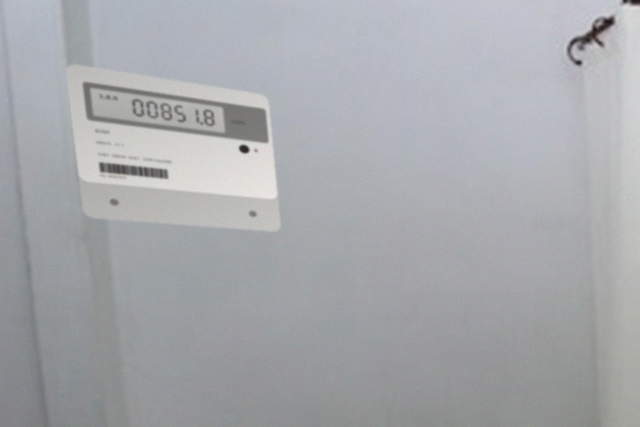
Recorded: value=851.8 unit=kWh
